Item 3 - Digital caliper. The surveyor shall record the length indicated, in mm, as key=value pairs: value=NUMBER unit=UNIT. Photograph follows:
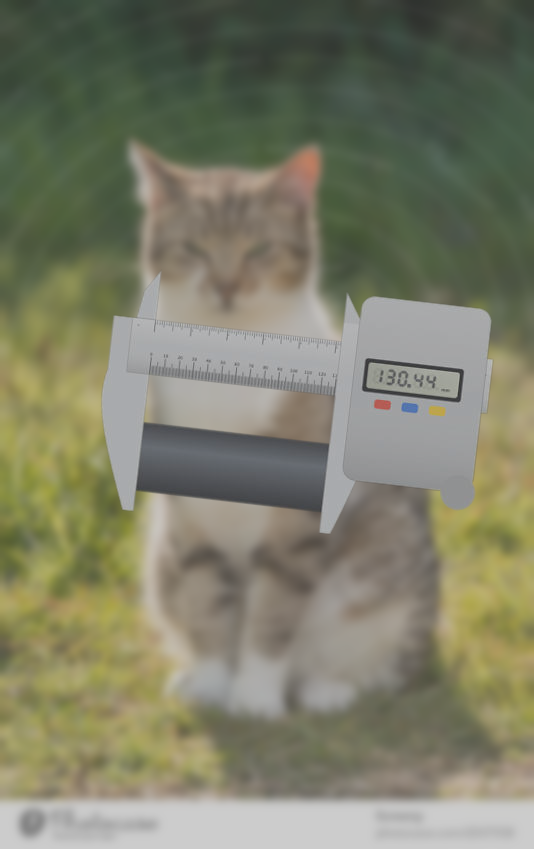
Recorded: value=130.44 unit=mm
